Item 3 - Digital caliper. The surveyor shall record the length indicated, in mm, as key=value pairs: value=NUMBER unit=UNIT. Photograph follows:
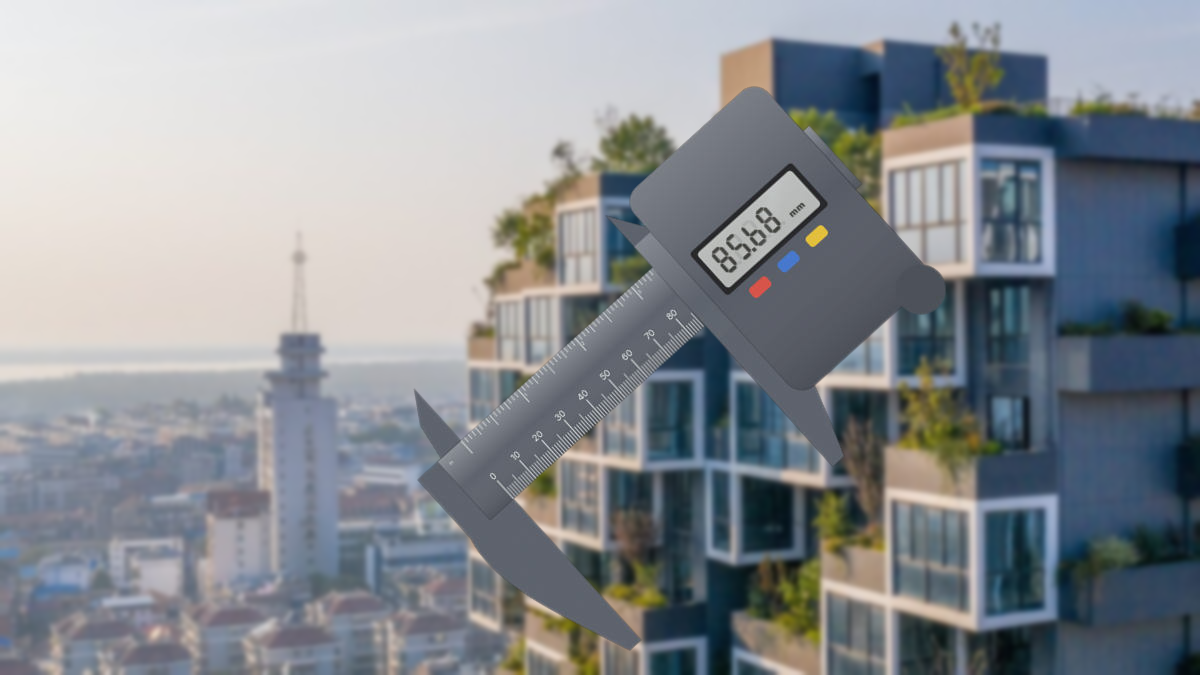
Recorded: value=85.68 unit=mm
